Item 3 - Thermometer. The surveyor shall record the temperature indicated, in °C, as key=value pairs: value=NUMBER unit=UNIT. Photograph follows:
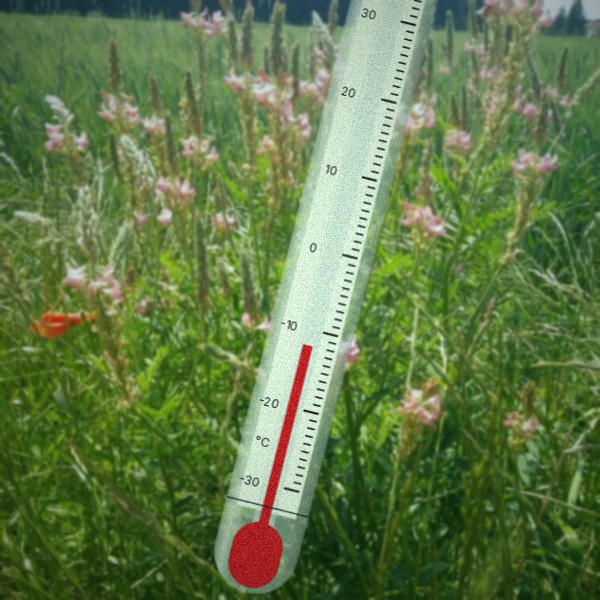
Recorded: value=-12 unit=°C
